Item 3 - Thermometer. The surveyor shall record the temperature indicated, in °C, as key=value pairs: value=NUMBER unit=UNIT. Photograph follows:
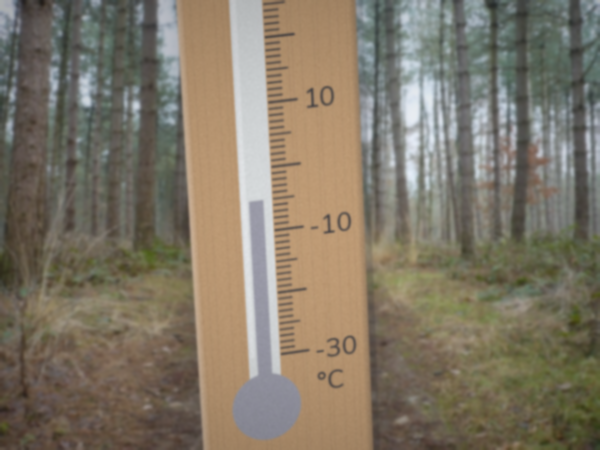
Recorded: value=-5 unit=°C
